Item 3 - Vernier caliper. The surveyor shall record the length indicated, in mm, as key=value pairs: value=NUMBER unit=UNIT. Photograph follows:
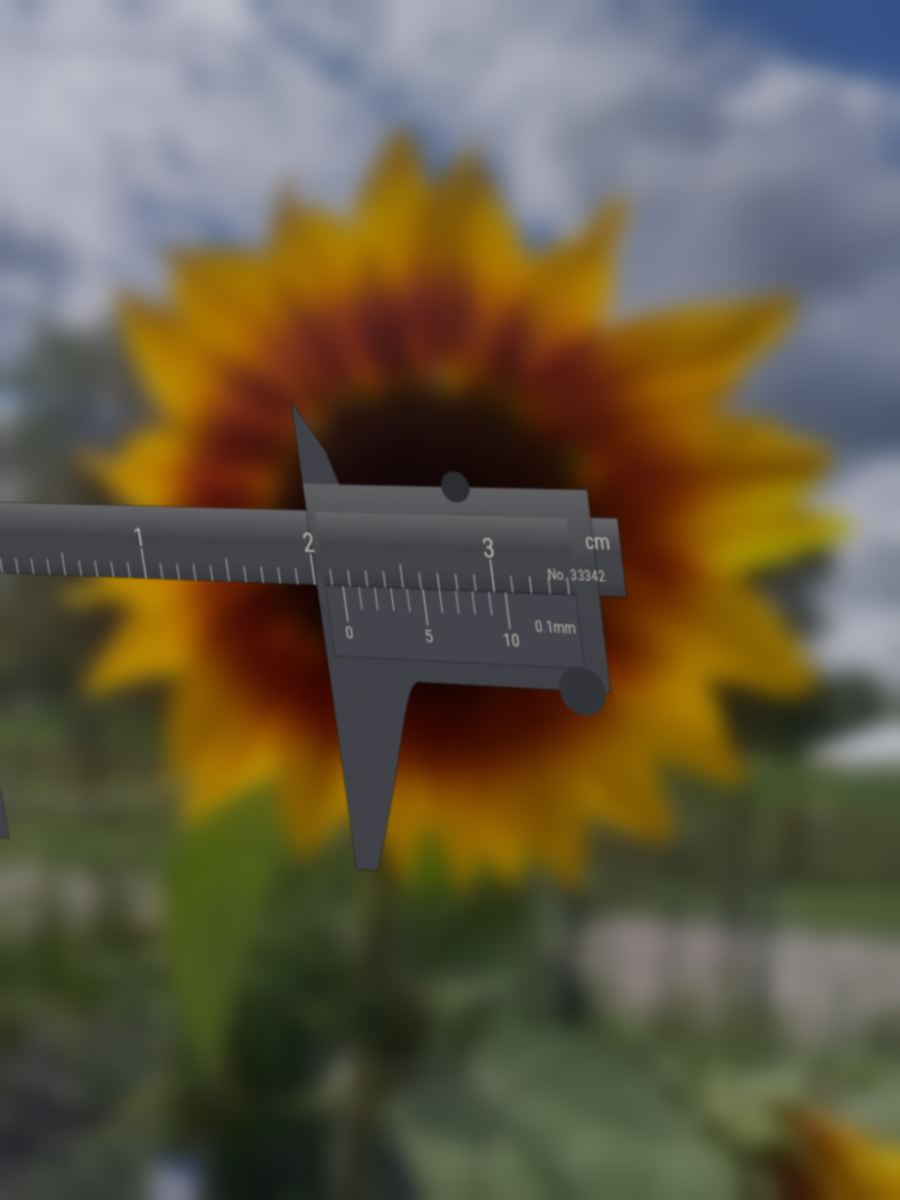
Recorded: value=21.6 unit=mm
